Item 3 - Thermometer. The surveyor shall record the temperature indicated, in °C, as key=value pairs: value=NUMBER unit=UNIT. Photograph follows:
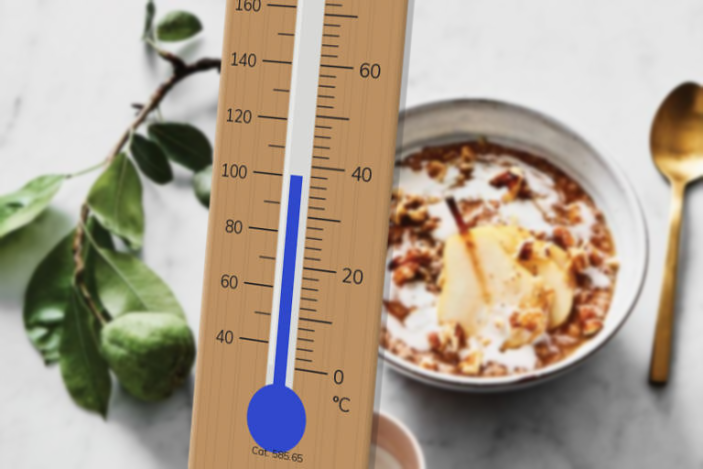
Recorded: value=38 unit=°C
